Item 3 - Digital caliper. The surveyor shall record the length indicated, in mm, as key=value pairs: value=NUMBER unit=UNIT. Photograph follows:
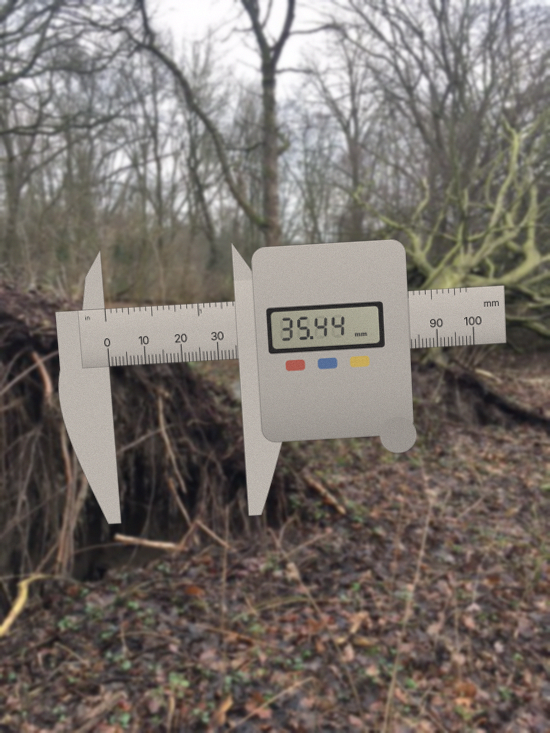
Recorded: value=35.44 unit=mm
